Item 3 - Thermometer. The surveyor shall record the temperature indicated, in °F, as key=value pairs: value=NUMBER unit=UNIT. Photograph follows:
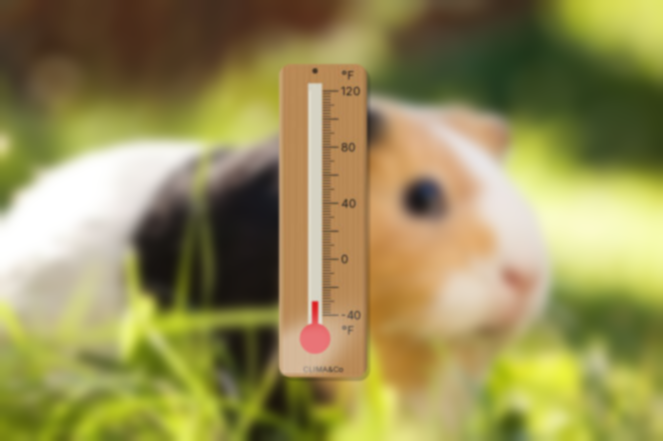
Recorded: value=-30 unit=°F
